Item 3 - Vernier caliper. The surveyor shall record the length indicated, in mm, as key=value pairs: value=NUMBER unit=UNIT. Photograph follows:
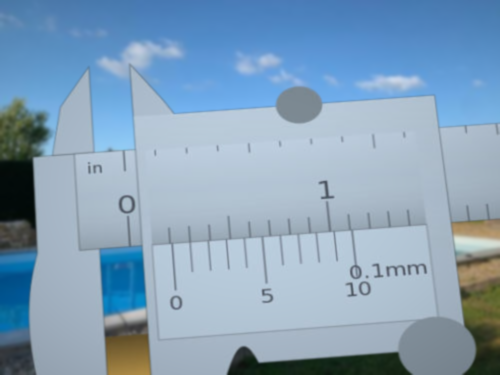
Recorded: value=2.1 unit=mm
